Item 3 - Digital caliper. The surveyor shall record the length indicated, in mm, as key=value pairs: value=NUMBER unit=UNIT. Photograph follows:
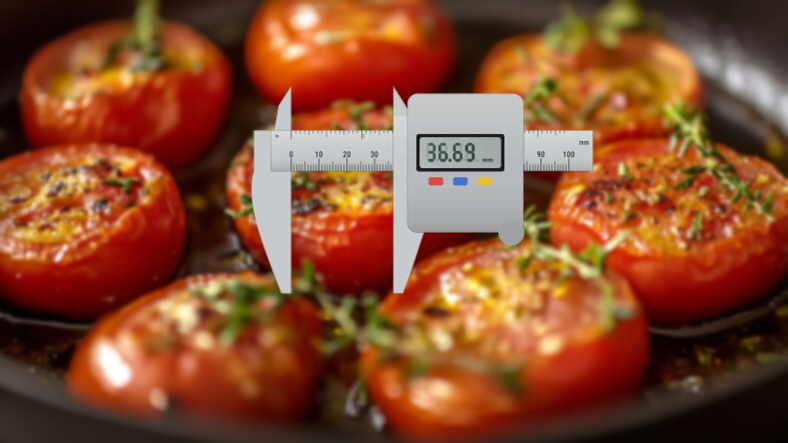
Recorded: value=36.69 unit=mm
